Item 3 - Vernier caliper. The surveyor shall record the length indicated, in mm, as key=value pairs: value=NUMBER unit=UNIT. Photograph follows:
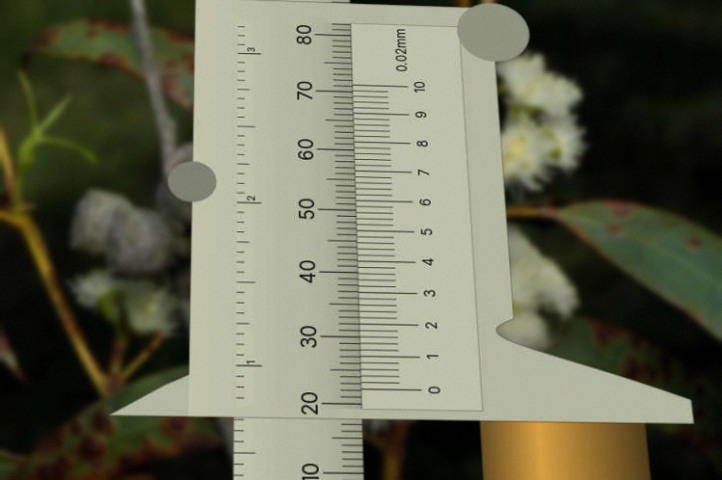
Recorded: value=22.2 unit=mm
